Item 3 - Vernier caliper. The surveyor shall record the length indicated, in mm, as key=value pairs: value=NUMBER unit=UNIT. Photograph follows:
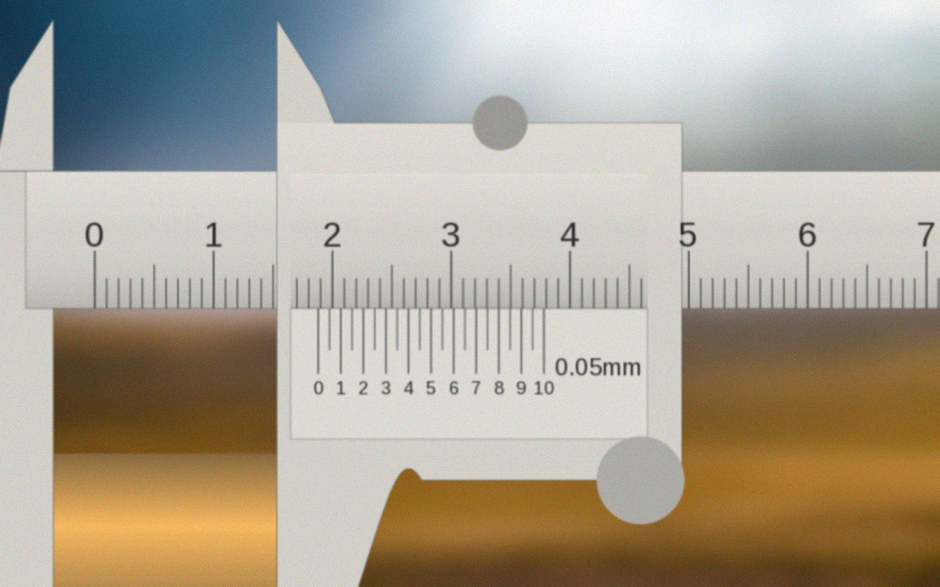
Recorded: value=18.8 unit=mm
